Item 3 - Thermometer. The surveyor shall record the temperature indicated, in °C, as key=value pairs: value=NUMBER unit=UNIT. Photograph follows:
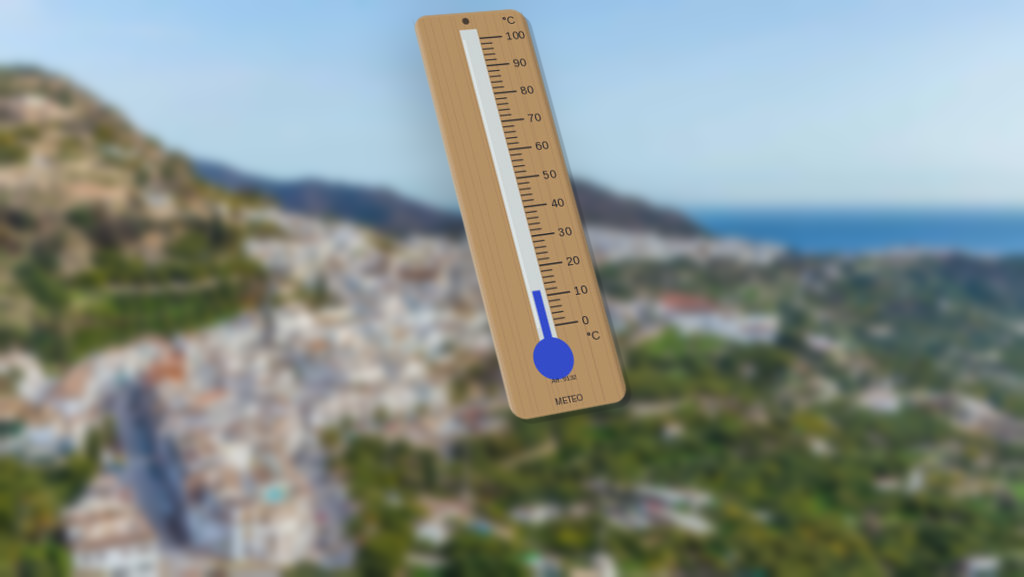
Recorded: value=12 unit=°C
